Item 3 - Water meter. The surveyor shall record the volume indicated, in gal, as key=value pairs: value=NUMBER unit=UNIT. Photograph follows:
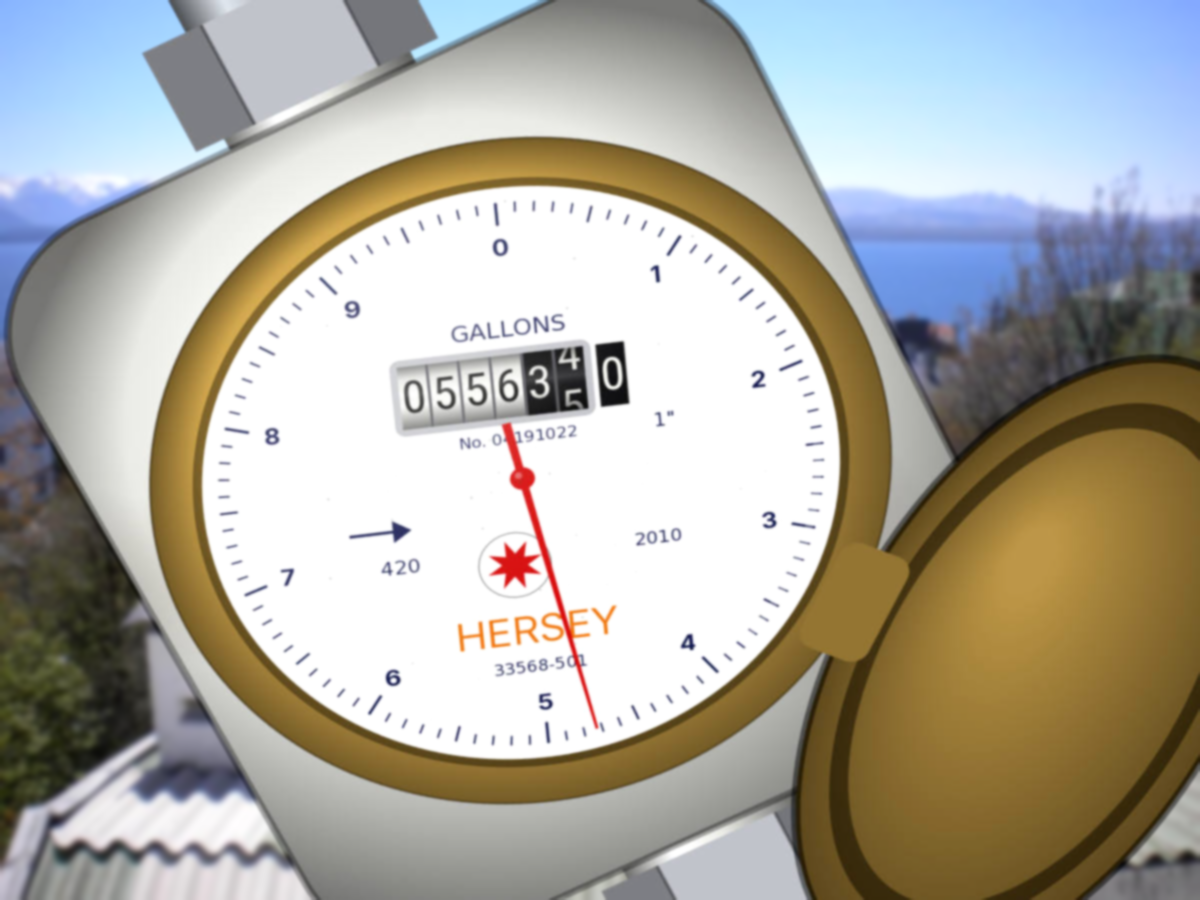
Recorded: value=556344.7 unit=gal
